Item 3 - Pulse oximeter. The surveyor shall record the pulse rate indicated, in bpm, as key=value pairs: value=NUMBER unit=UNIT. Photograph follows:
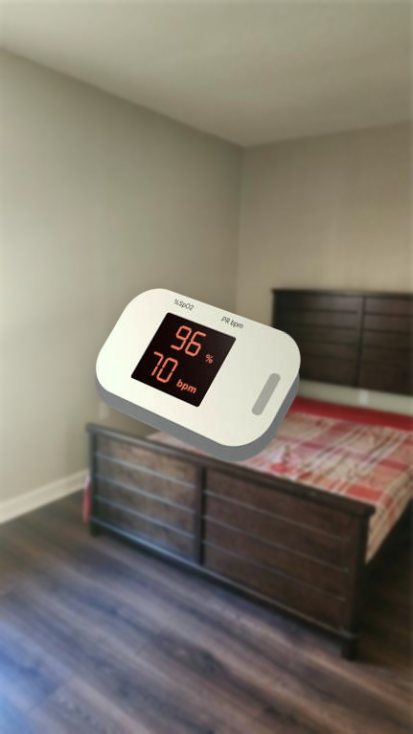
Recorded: value=70 unit=bpm
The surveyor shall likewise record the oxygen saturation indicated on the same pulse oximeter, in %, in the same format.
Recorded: value=96 unit=%
